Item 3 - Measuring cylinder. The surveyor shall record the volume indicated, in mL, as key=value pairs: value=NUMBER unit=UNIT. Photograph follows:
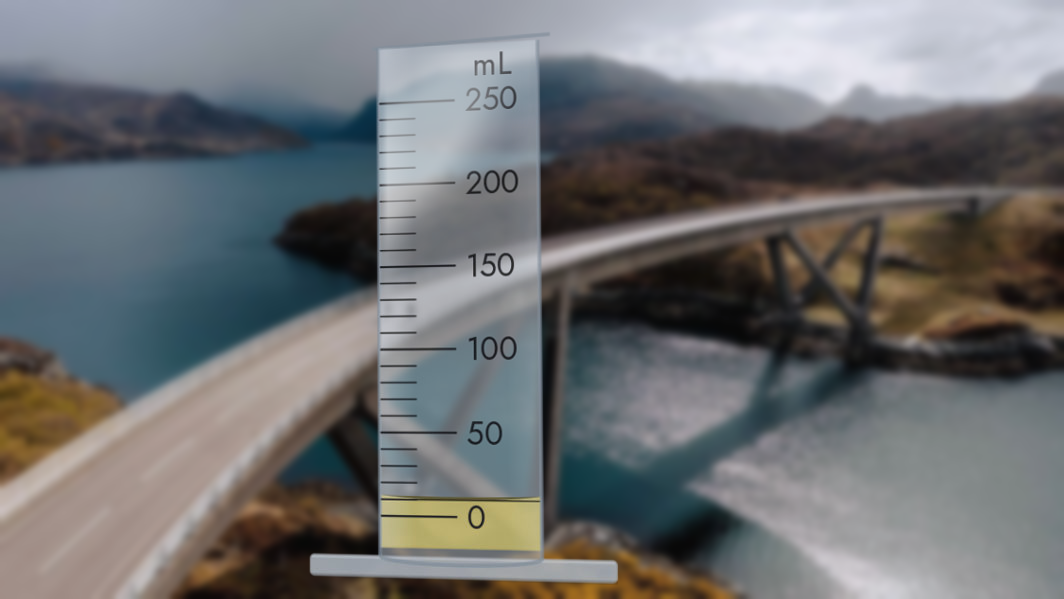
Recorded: value=10 unit=mL
